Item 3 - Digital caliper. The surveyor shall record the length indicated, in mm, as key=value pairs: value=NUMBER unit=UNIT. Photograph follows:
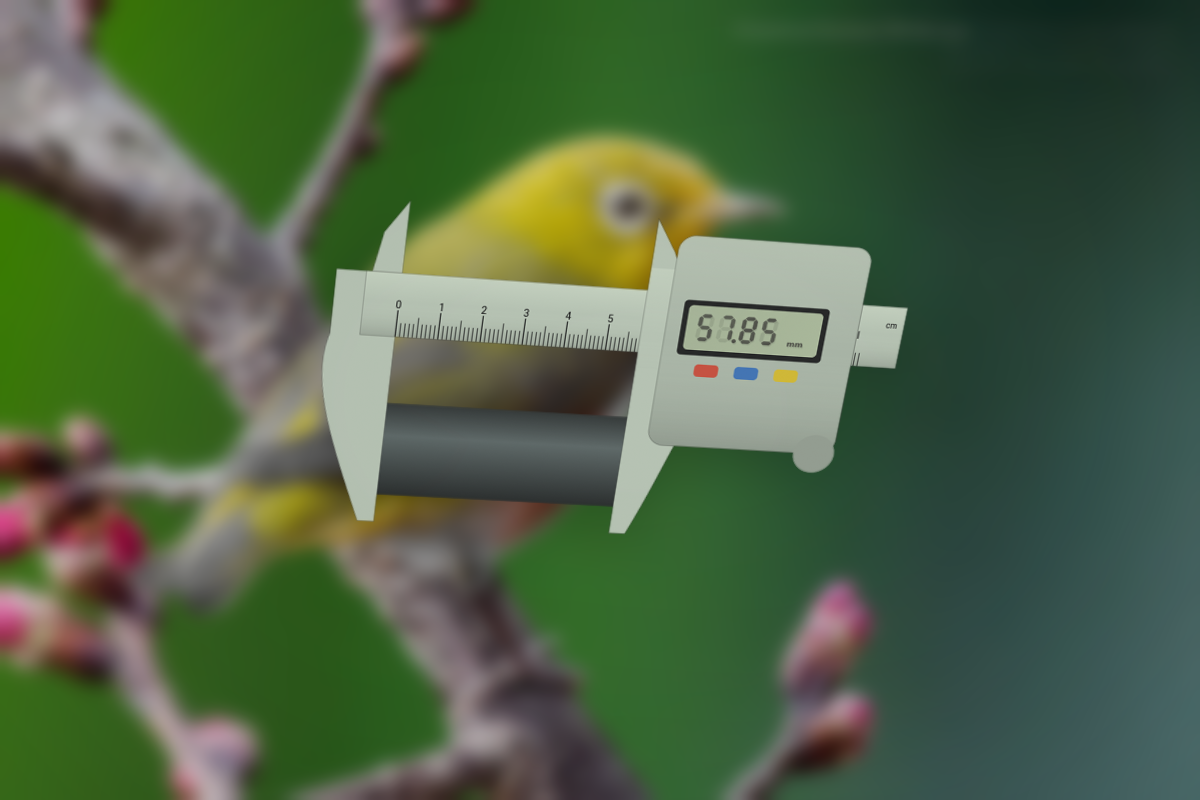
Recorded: value=57.85 unit=mm
